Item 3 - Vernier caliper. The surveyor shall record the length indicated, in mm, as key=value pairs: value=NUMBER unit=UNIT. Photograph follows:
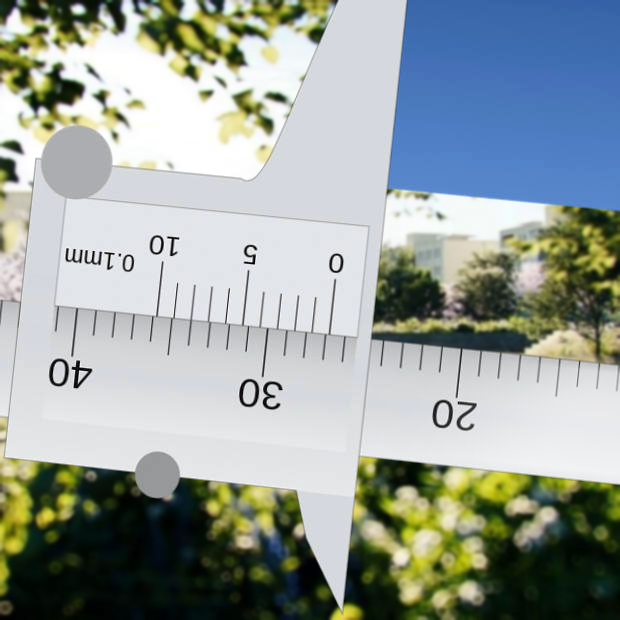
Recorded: value=26.8 unit=mm
